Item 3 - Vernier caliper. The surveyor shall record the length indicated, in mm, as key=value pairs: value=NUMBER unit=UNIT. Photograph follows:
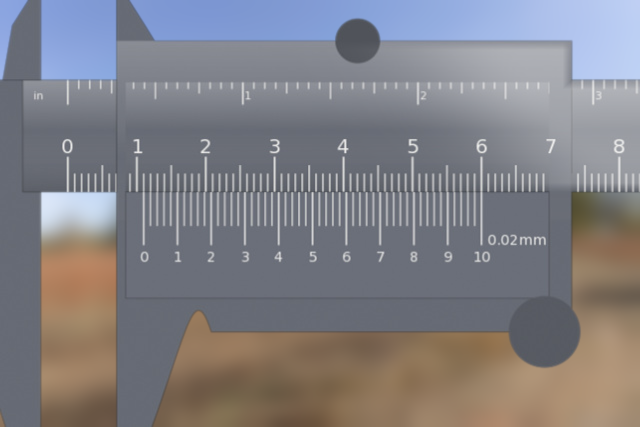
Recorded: value=11.0 unit=mm
